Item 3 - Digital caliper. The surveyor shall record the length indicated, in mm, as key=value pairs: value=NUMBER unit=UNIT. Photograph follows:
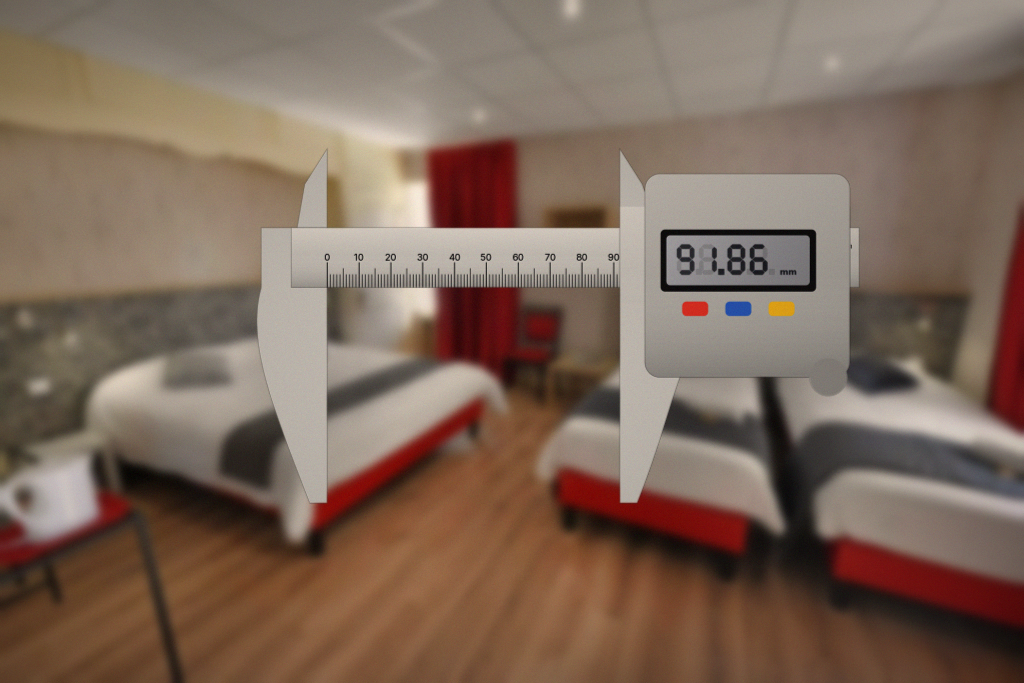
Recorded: value=91.86 unit=mm
